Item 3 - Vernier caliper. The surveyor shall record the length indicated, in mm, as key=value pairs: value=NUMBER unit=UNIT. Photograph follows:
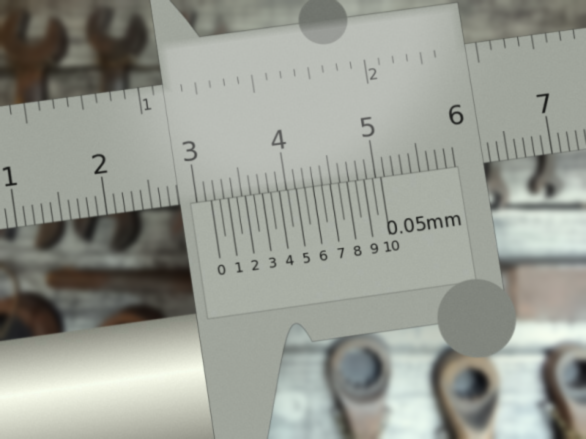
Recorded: value=31.6 unit=mm
